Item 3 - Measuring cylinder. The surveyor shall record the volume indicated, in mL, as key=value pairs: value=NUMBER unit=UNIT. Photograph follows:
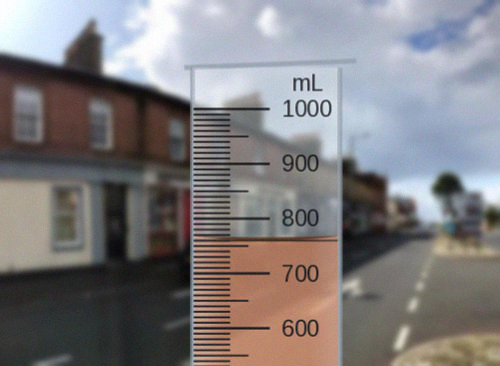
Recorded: value=760 unit=mL
